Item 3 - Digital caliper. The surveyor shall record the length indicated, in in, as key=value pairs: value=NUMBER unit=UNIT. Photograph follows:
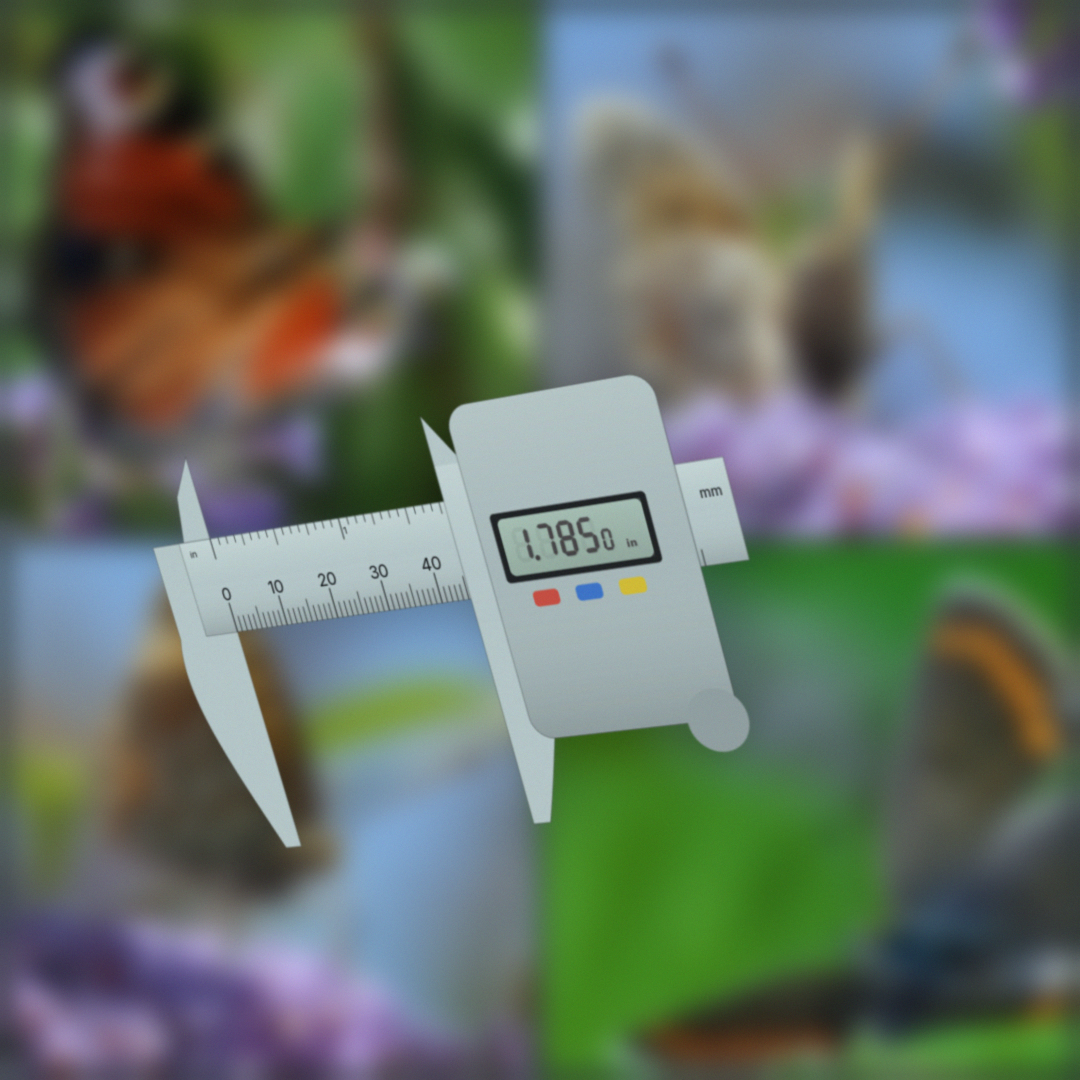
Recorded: value=1.7850 unit=in
